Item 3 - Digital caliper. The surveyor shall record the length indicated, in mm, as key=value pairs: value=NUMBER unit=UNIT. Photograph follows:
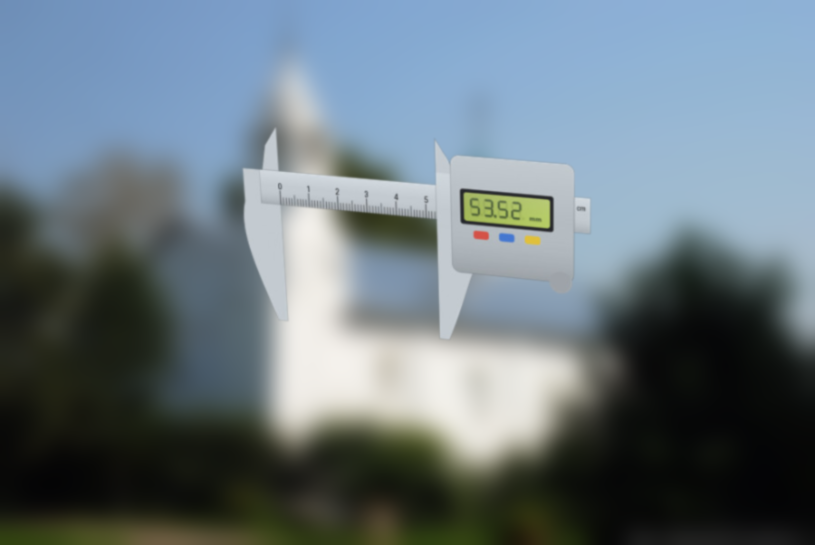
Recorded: value=53.52 unit=mm
